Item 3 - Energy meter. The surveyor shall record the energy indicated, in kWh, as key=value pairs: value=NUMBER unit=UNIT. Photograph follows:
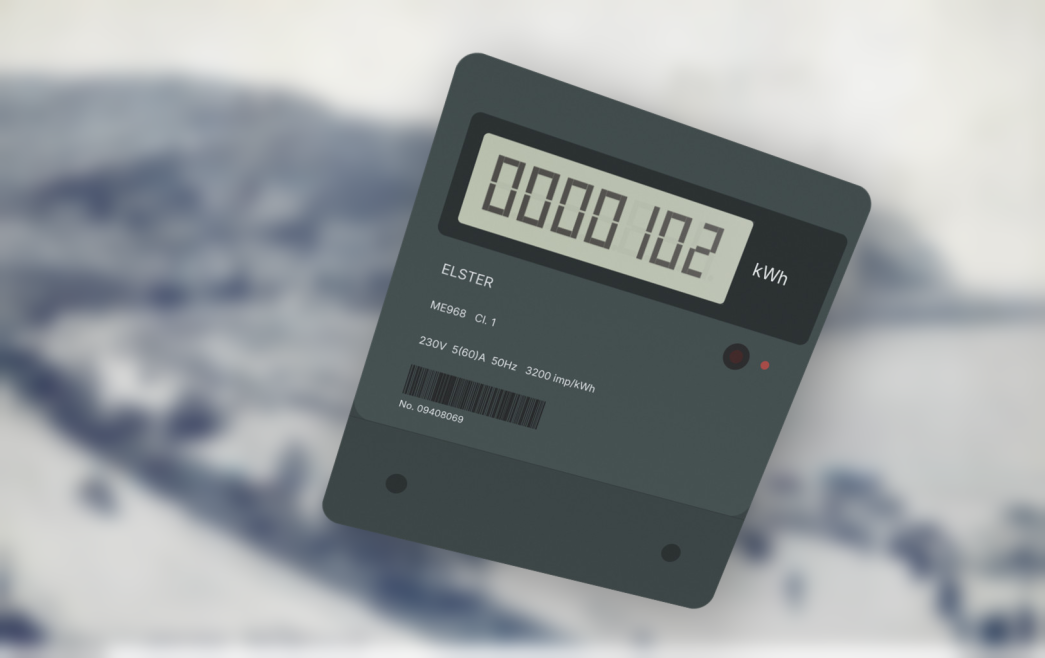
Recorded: value=102 unit=kWh
